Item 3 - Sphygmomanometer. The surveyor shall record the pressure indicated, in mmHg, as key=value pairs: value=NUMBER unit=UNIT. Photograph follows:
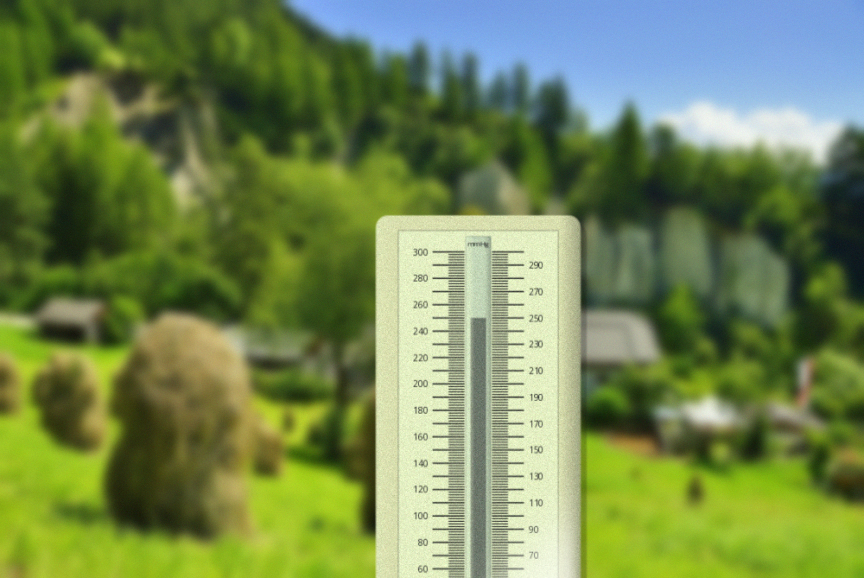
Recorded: value=250 unit=mmHg
